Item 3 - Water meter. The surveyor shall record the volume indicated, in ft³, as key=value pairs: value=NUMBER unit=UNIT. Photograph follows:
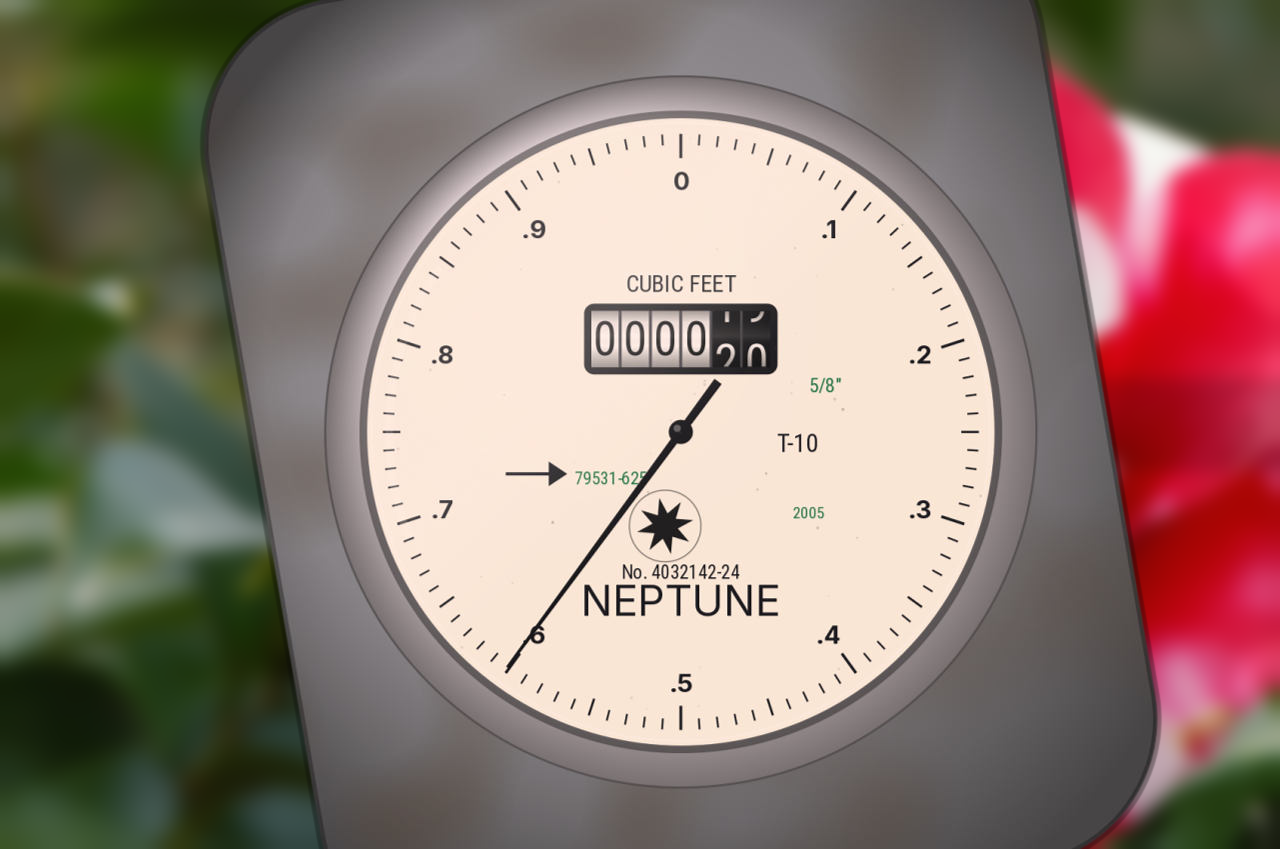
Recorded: value=19.60 unit=ft³
